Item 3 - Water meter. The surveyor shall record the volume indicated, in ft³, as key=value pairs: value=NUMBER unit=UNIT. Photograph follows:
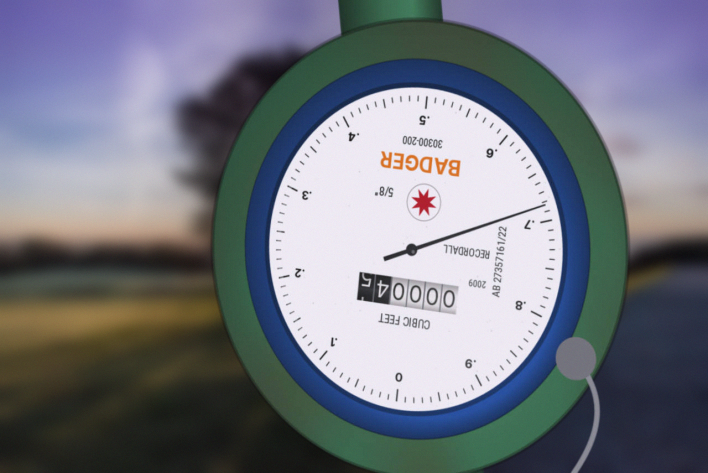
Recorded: value=44.68 unit=ft³
